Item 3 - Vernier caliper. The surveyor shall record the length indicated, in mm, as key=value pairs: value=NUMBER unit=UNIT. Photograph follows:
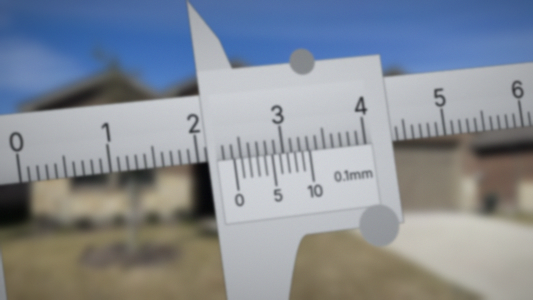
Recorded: value=24.2 unit=mm
